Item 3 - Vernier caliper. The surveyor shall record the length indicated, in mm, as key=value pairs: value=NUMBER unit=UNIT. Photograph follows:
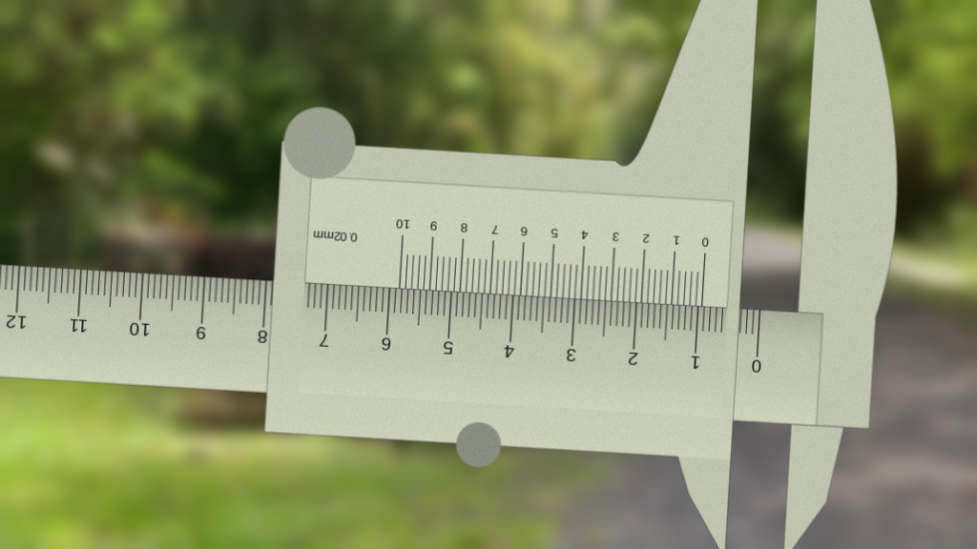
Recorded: value=9.4 unit=mm
